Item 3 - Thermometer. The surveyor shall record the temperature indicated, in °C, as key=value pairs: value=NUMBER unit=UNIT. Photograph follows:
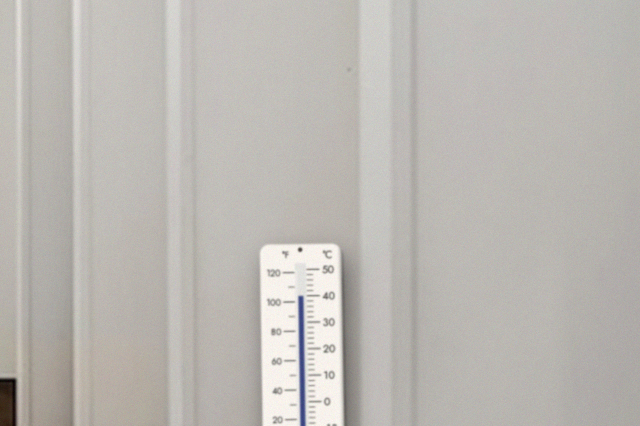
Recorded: value=40 unit=°C
